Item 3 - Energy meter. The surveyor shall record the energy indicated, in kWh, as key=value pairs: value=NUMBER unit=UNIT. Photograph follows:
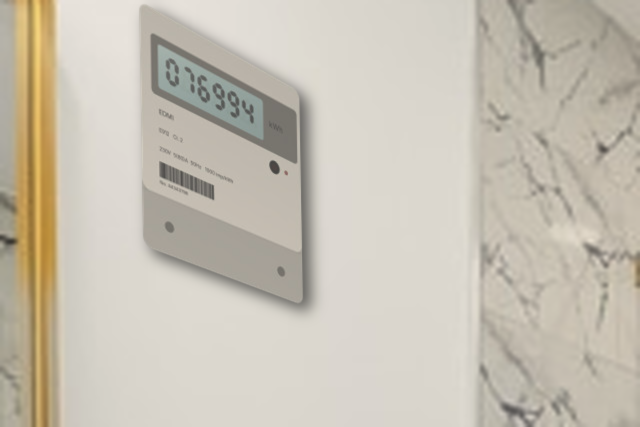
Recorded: value=76994 unit=kWh
